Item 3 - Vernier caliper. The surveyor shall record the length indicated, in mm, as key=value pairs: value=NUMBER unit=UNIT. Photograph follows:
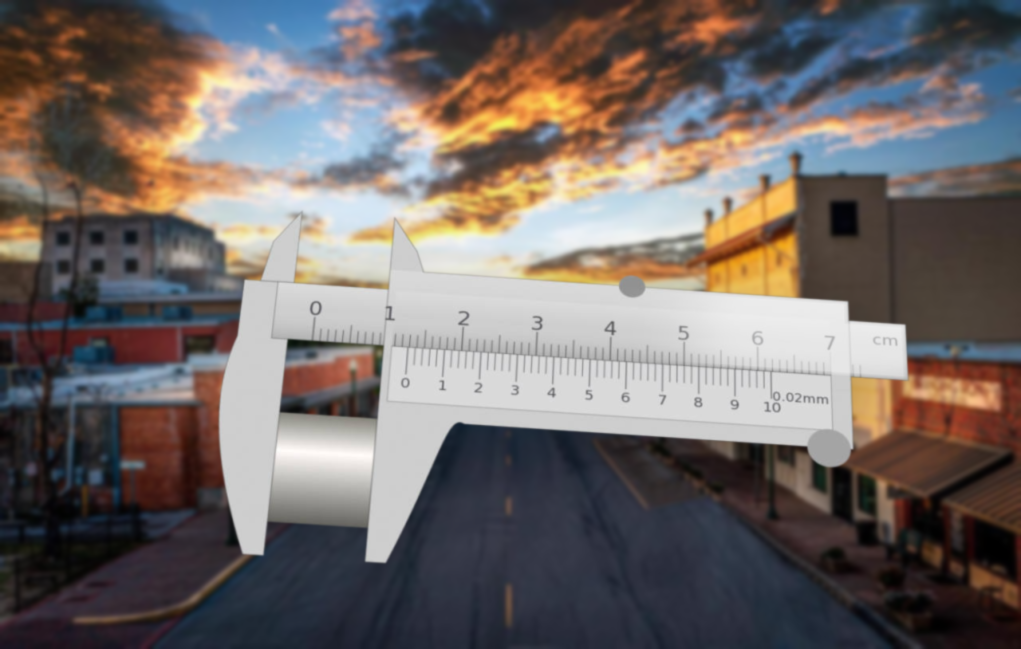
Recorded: value=12.8 unit=mm
